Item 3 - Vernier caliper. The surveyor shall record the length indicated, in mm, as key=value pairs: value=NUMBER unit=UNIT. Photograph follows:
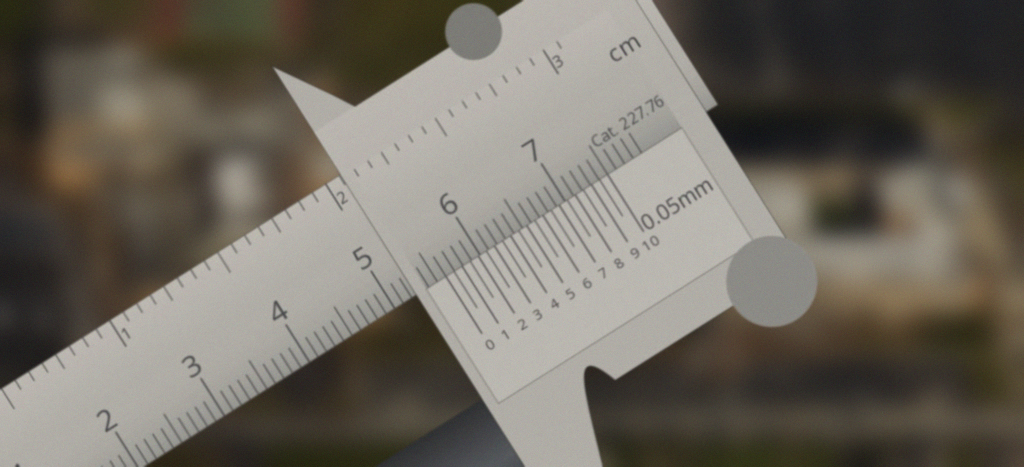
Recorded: value=56.0 unit=mm
